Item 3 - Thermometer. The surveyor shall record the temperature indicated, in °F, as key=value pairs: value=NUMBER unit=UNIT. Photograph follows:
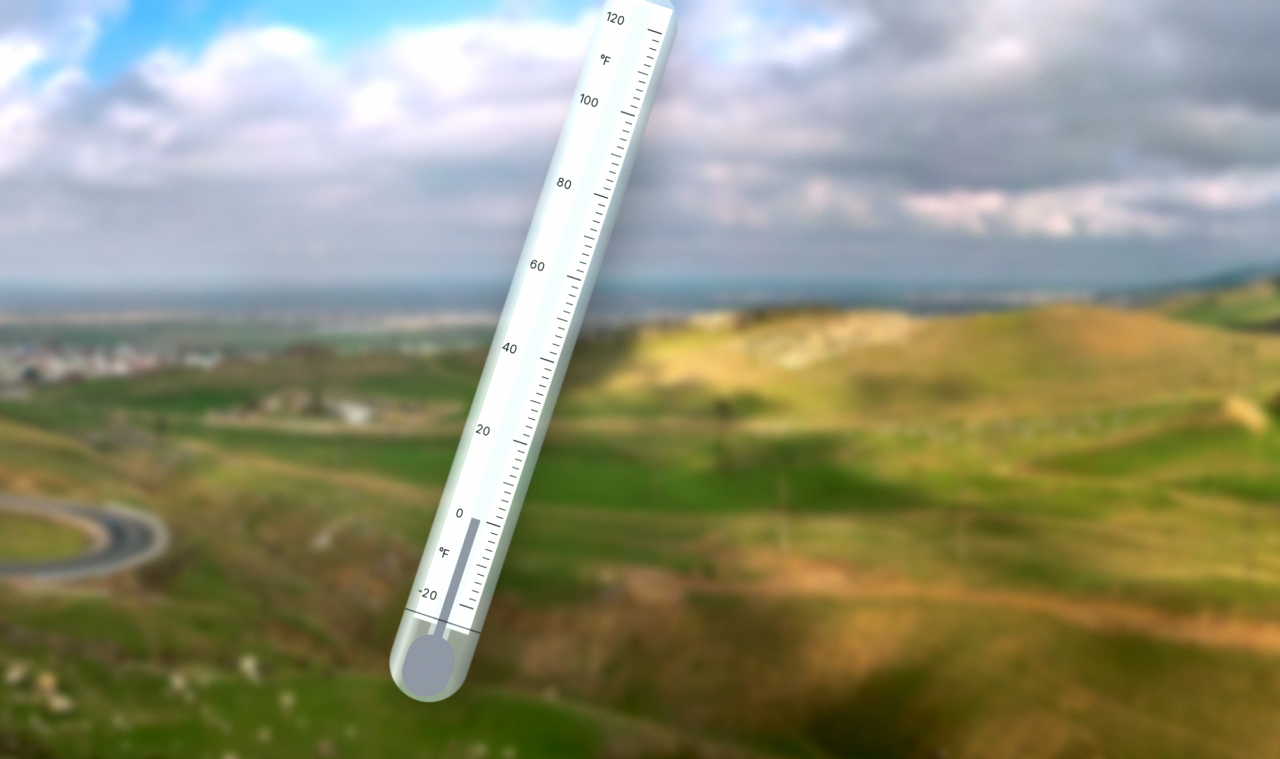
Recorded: value=0 unit=°F
